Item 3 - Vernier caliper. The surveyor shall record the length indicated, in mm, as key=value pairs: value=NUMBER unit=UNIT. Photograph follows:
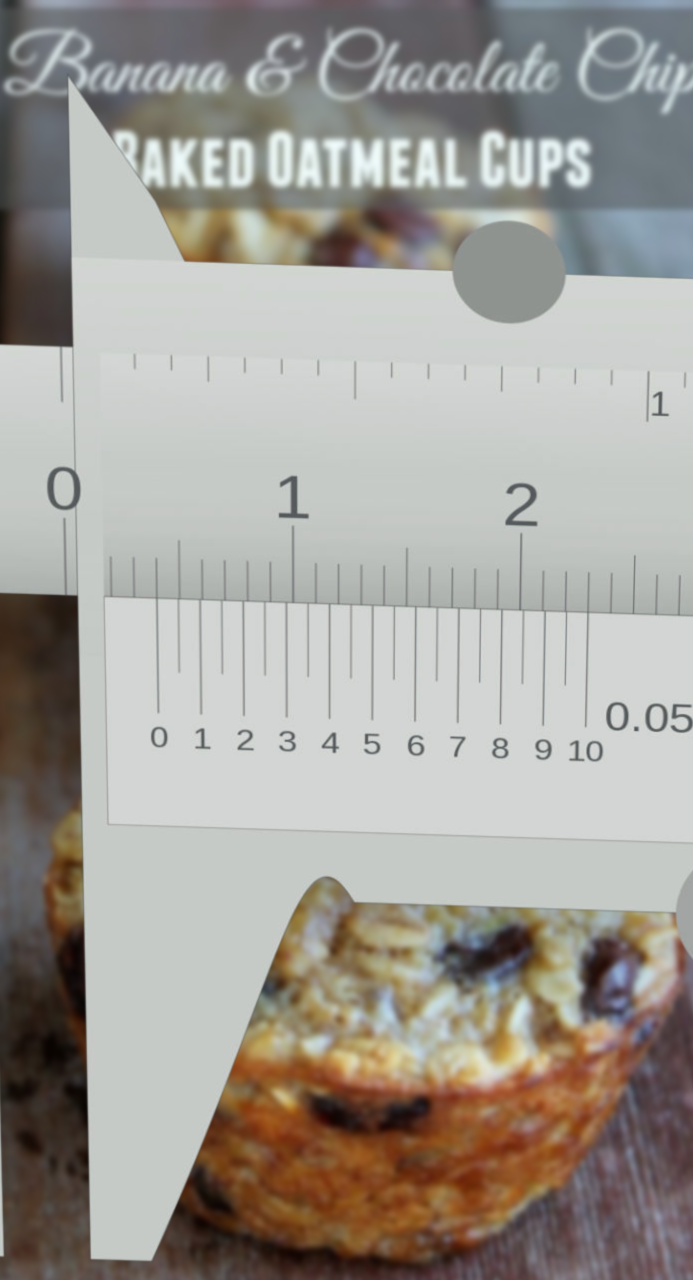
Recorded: value=4.0 unit=mm
